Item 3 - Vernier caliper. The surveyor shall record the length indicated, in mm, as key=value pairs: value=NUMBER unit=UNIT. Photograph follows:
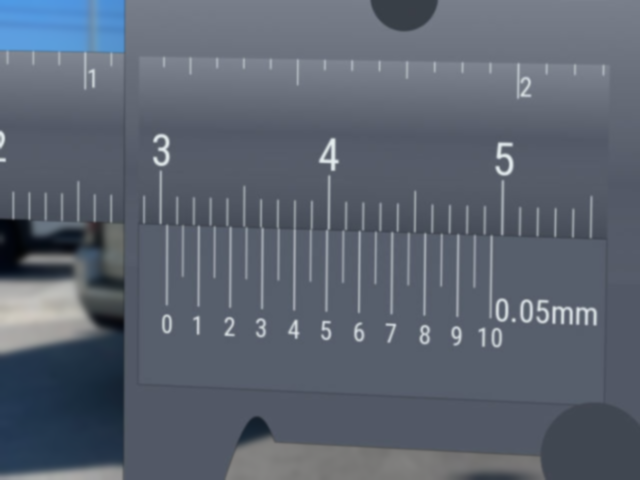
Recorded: value=30.4 unit=mm
